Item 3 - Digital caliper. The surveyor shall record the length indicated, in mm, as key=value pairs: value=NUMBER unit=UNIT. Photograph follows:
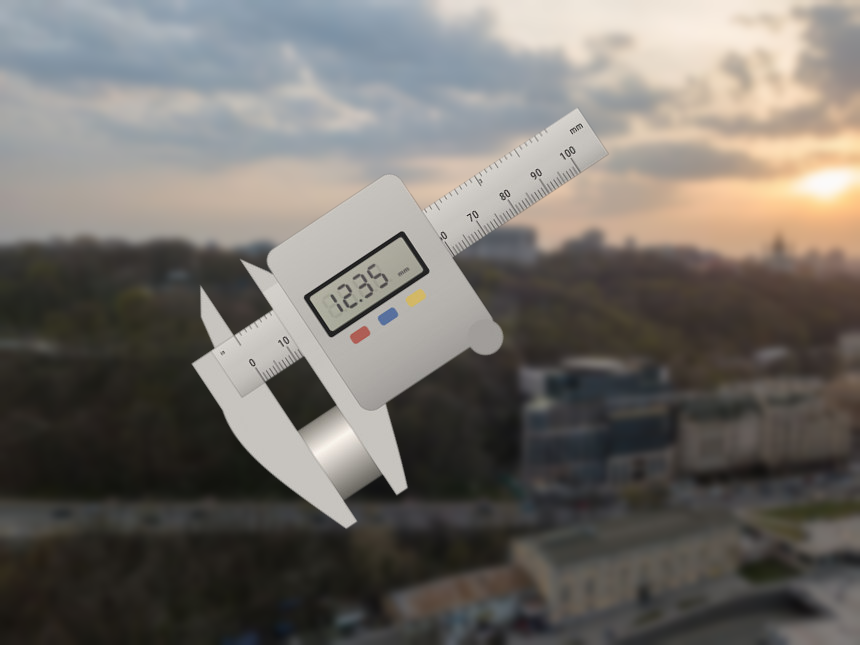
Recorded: value=12.35 unit=mm
